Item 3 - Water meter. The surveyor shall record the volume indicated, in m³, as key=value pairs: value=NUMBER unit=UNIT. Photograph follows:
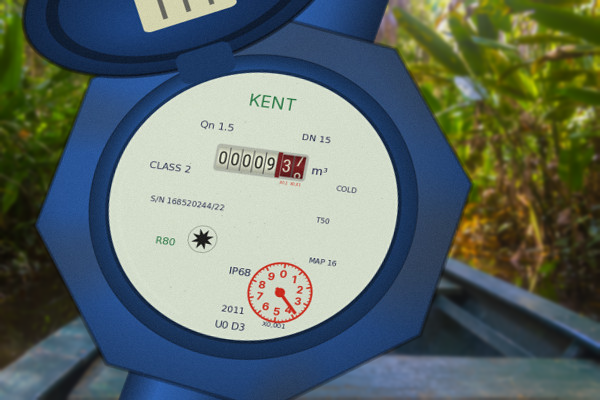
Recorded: value=9.373 unit=m³
